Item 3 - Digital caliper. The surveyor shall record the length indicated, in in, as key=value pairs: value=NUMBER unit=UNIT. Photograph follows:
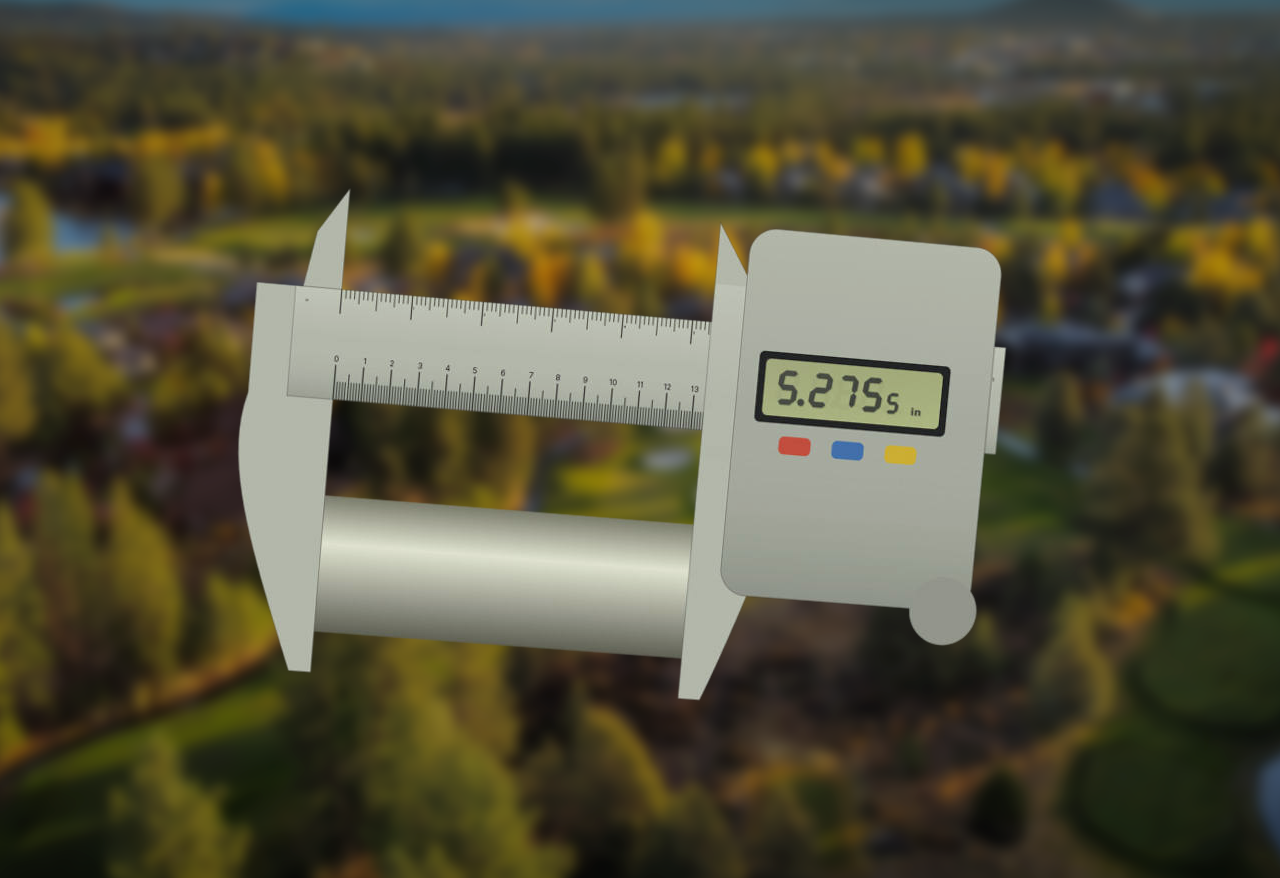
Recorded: value=5.2755 unit=in
